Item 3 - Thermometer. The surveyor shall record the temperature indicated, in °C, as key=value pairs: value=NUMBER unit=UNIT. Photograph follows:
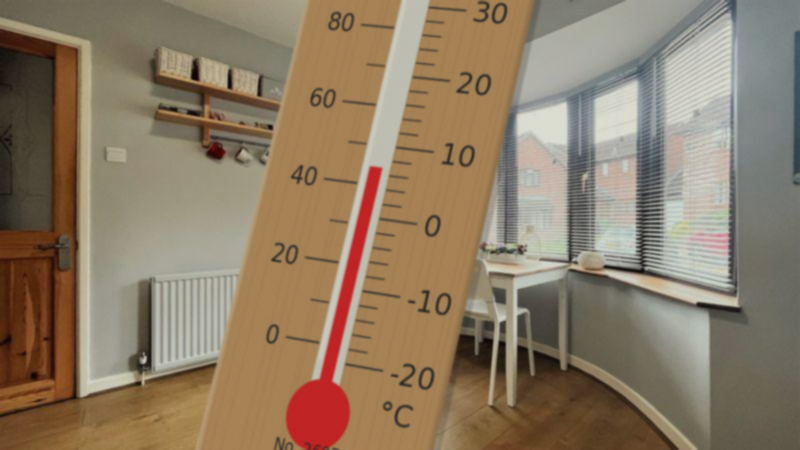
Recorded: value=7 unit=°C
